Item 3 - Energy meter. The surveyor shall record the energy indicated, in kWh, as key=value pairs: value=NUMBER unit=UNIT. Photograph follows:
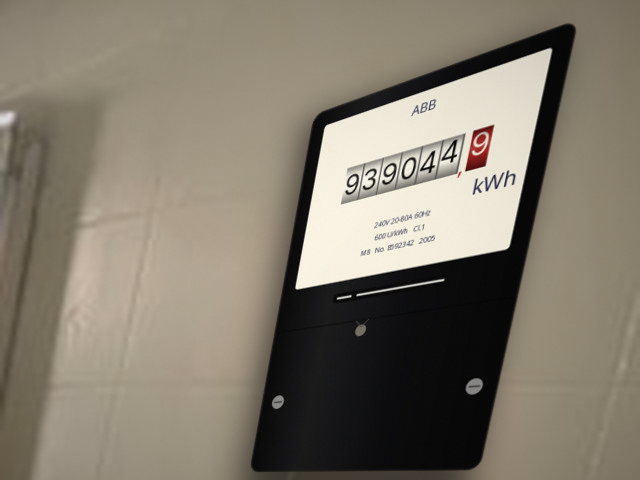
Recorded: value=939044.9 unit=kWh
